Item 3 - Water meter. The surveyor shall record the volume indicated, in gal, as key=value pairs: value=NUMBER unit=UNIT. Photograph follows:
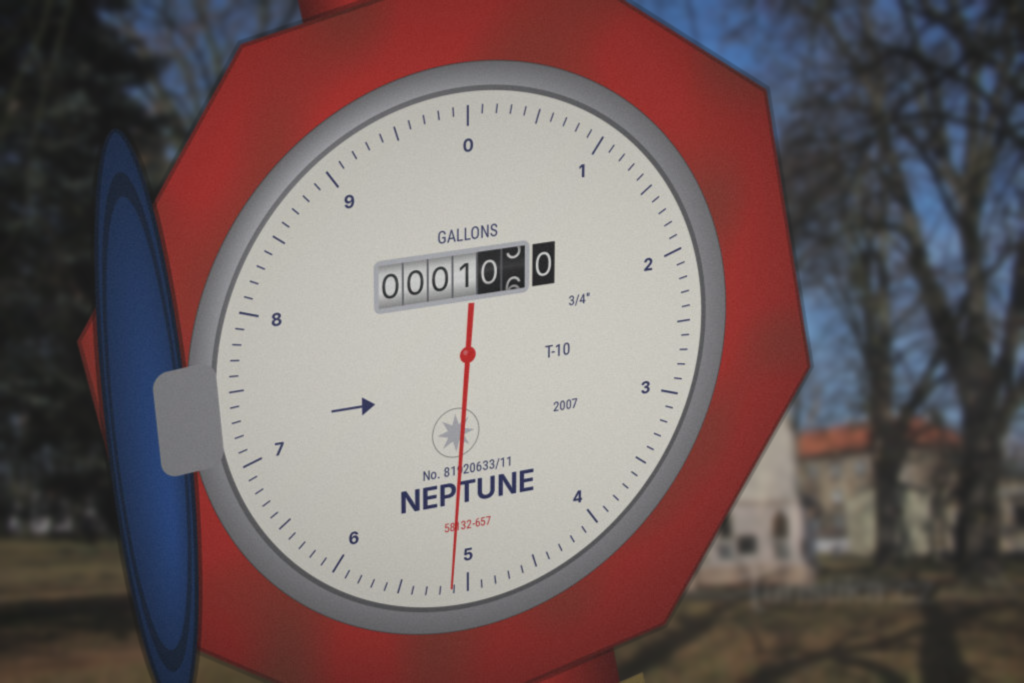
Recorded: value=1055.1 unit=gal
